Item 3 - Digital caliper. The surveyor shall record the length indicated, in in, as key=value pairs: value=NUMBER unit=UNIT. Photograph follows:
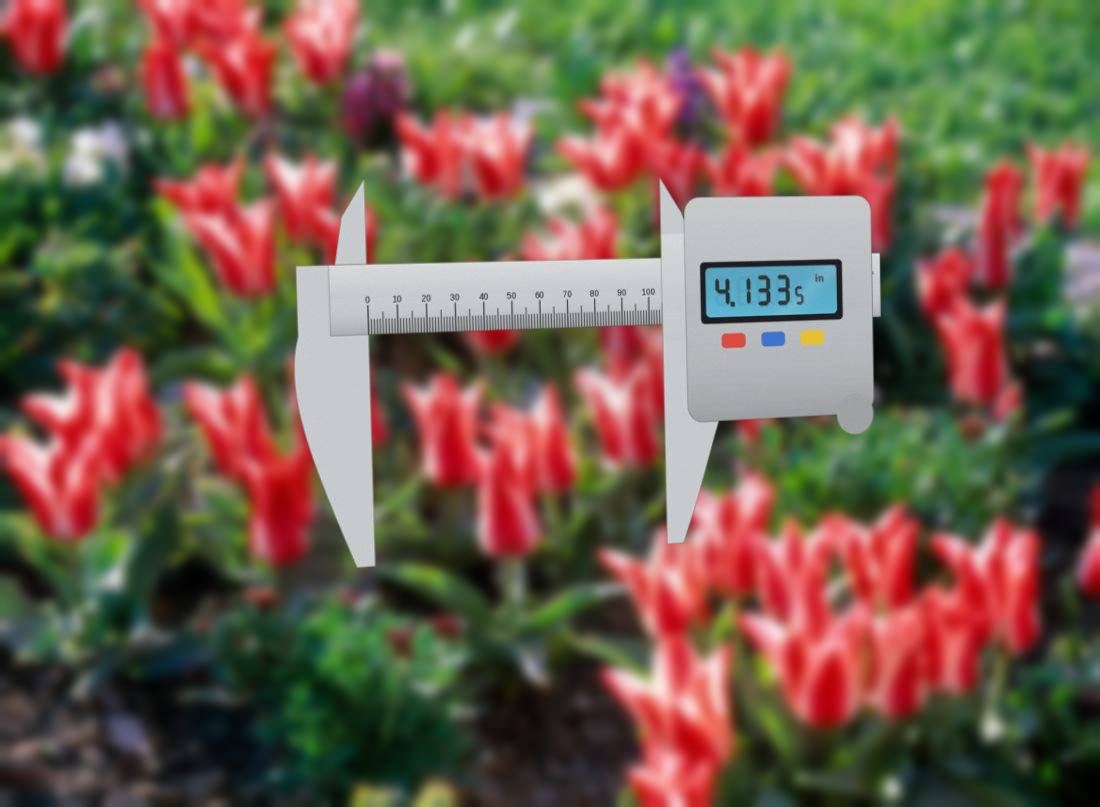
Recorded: value=4.1335 unit=in
